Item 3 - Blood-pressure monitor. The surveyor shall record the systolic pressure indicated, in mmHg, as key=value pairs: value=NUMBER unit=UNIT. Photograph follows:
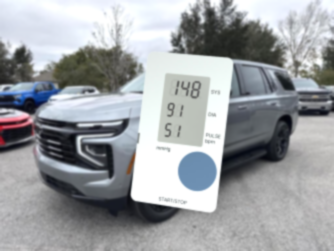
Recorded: value=148 unit=mmHg
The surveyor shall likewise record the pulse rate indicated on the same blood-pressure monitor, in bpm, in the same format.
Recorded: value=51 unit=bpm
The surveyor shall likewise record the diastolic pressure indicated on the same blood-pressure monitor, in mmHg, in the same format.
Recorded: value=91 unit=mmHg
